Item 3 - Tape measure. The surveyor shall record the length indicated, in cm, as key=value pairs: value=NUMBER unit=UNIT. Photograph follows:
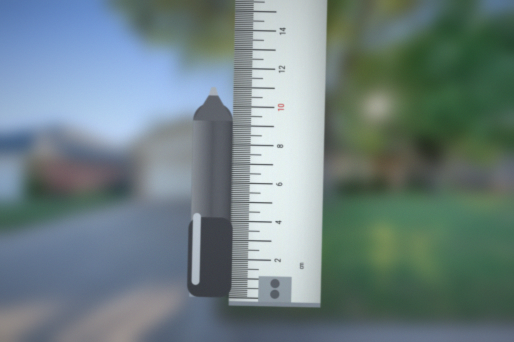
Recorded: value=11 unit=cm
